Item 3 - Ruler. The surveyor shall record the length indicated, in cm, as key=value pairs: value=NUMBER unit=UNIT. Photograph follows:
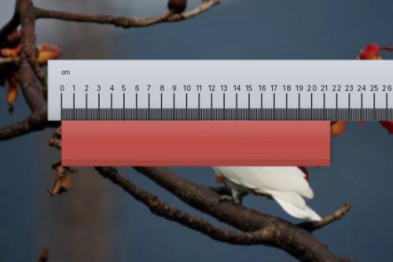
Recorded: value=21.5 unit=cm
